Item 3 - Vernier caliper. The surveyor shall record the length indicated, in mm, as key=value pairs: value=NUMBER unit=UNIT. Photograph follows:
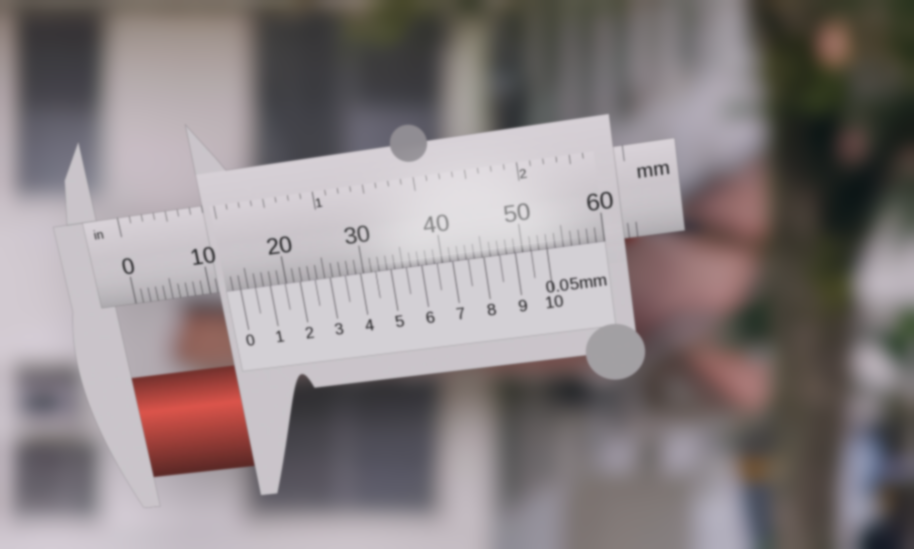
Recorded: value=14.0 unit=mm
